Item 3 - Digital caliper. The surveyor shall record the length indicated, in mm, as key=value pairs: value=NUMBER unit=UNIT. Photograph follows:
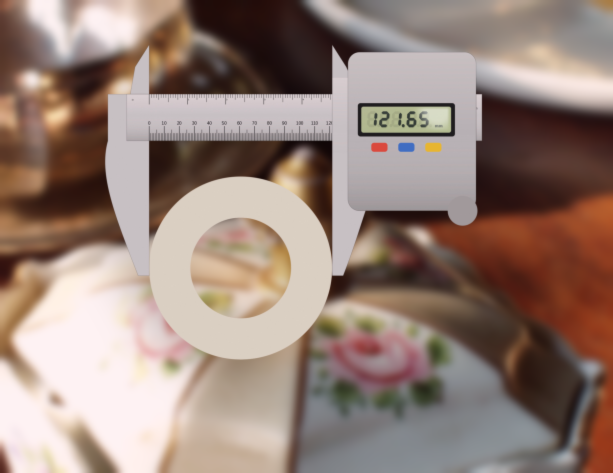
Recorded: value=121.65 unit=mm
